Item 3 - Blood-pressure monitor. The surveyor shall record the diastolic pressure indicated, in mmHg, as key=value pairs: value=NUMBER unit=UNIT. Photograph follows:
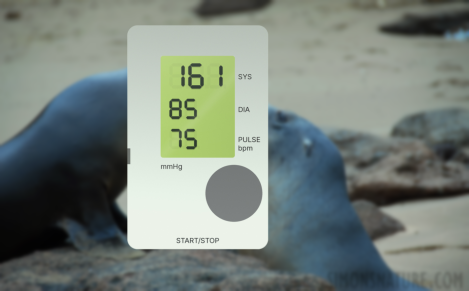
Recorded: value=85 unit=mmHg
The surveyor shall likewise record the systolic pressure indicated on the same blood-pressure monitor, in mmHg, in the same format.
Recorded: value=161 unit=mmHg
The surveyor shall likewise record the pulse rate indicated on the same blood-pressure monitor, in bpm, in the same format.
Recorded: value=75 unit=bpm
